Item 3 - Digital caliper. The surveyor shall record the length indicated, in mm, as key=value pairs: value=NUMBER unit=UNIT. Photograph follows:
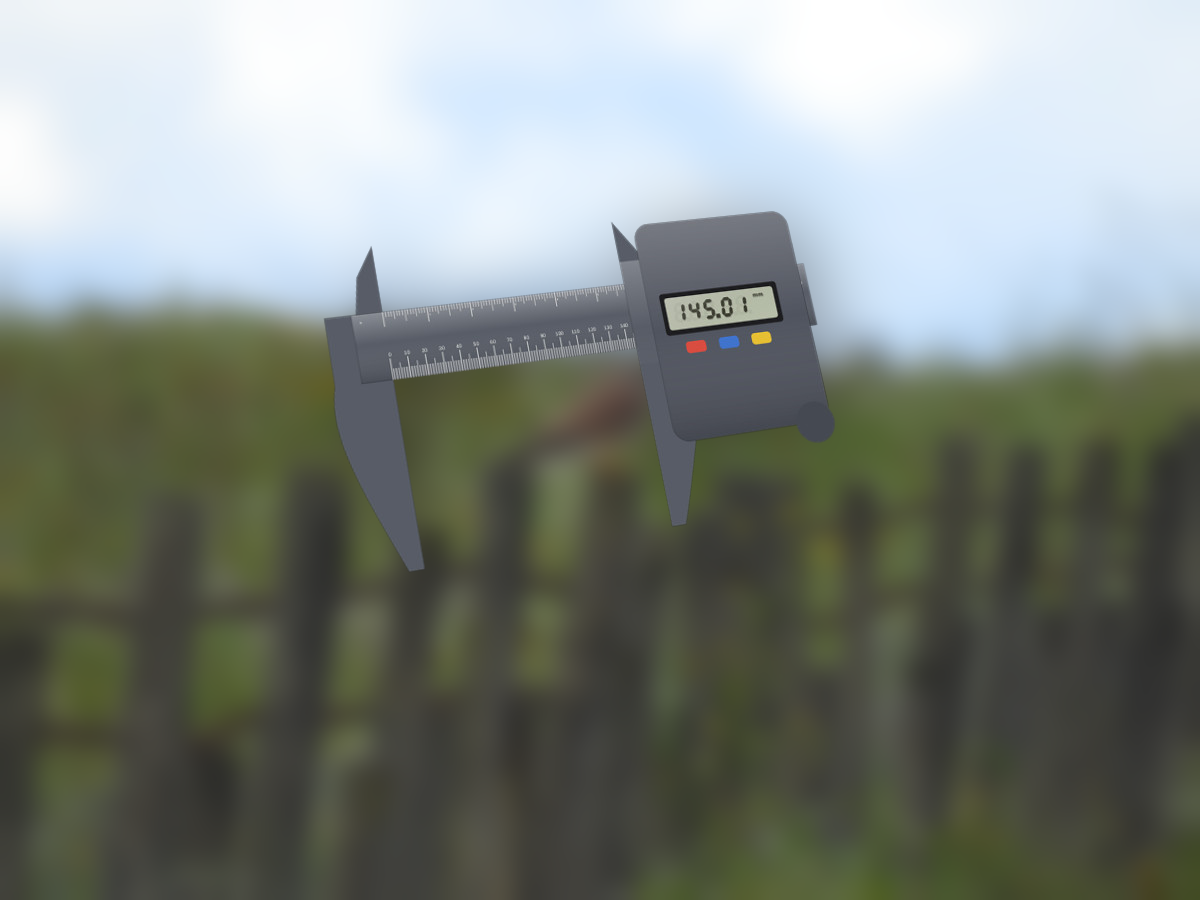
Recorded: value=145.01 unit=mm
